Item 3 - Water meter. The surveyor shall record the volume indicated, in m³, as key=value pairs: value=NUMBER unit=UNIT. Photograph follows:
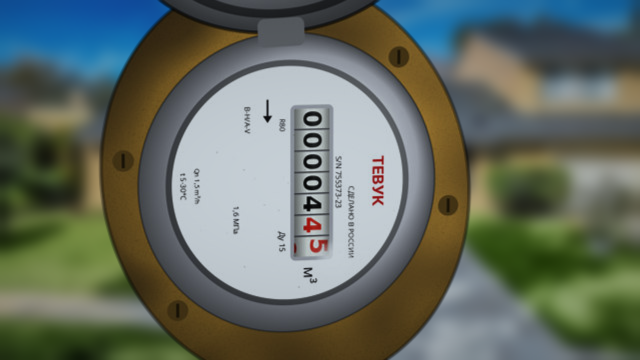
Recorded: value=4.45 unit=m³
